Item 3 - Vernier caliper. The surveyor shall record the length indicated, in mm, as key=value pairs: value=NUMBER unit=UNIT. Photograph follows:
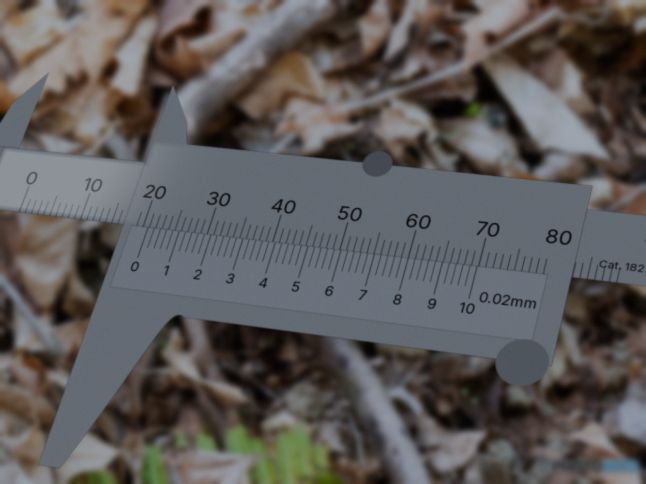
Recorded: value=20.8 unit=mm
